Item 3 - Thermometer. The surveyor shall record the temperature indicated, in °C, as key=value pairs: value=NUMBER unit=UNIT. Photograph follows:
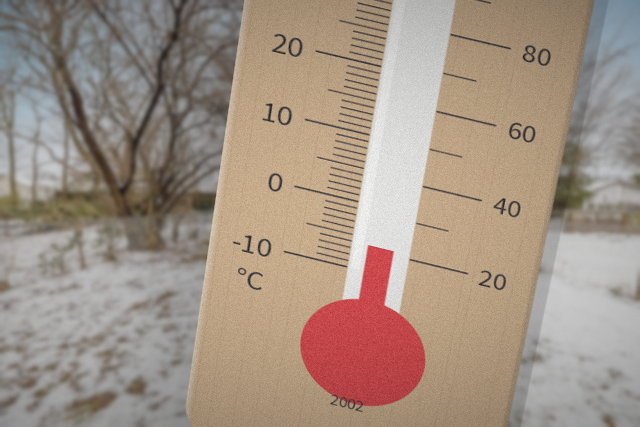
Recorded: value=-6 unit=°C
